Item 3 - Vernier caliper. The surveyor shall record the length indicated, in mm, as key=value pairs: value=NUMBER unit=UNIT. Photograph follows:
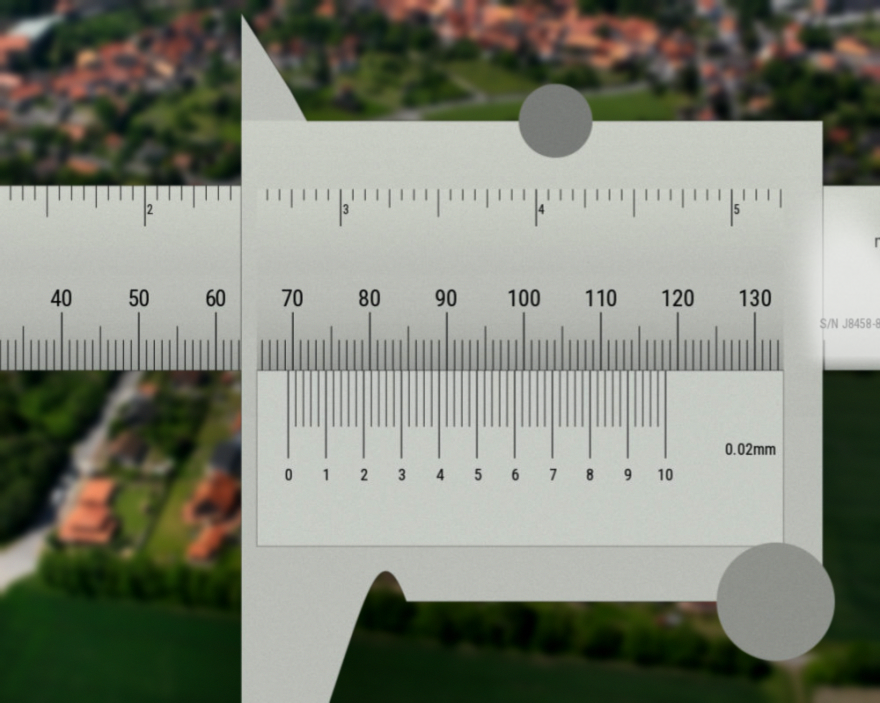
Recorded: value=69.4 unit=mm
